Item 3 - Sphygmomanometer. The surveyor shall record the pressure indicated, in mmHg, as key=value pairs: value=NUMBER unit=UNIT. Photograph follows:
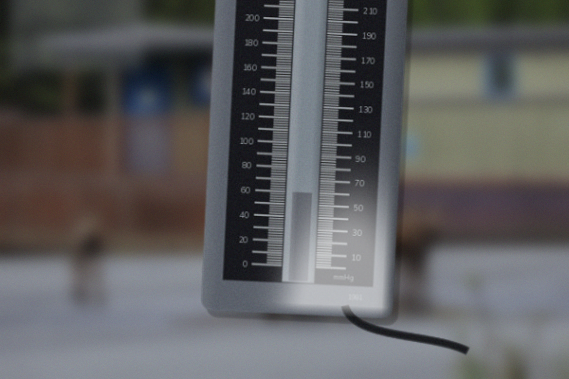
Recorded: value=60 unit=mmHg
